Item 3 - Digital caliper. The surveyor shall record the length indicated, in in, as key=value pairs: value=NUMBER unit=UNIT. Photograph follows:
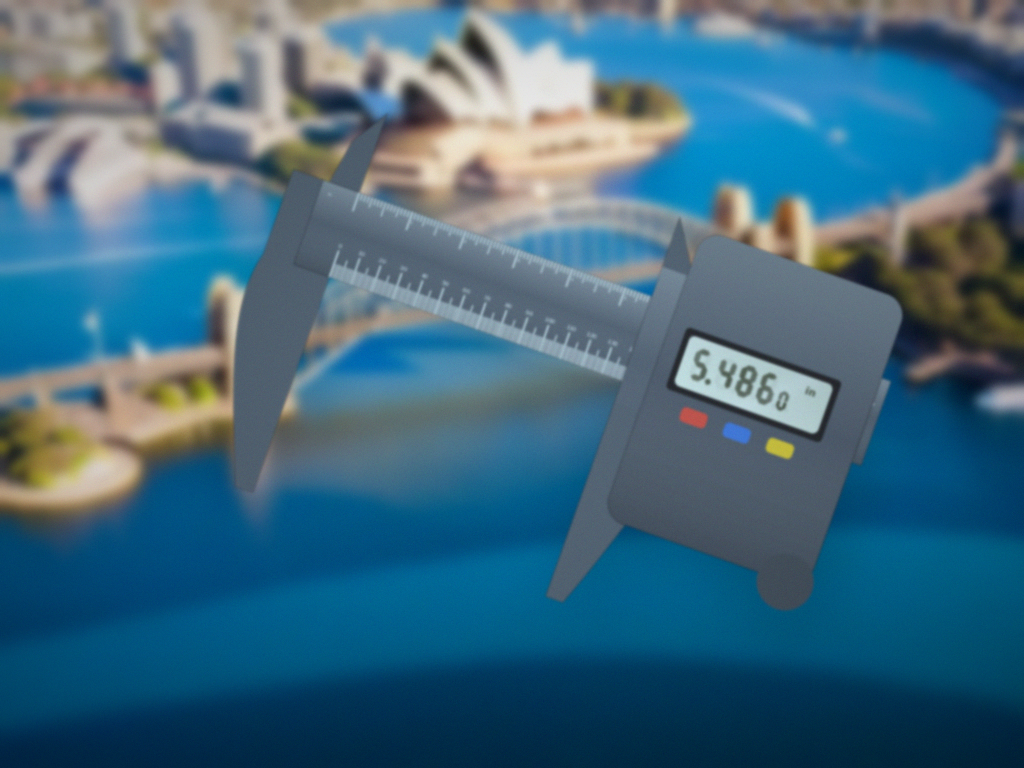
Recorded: value=5.4860 unit=in
